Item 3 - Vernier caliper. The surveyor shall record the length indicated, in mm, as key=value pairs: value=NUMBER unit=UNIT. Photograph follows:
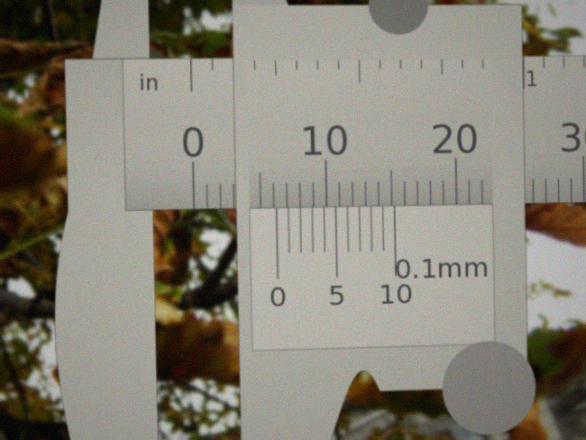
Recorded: value=6.2 unit=mm
